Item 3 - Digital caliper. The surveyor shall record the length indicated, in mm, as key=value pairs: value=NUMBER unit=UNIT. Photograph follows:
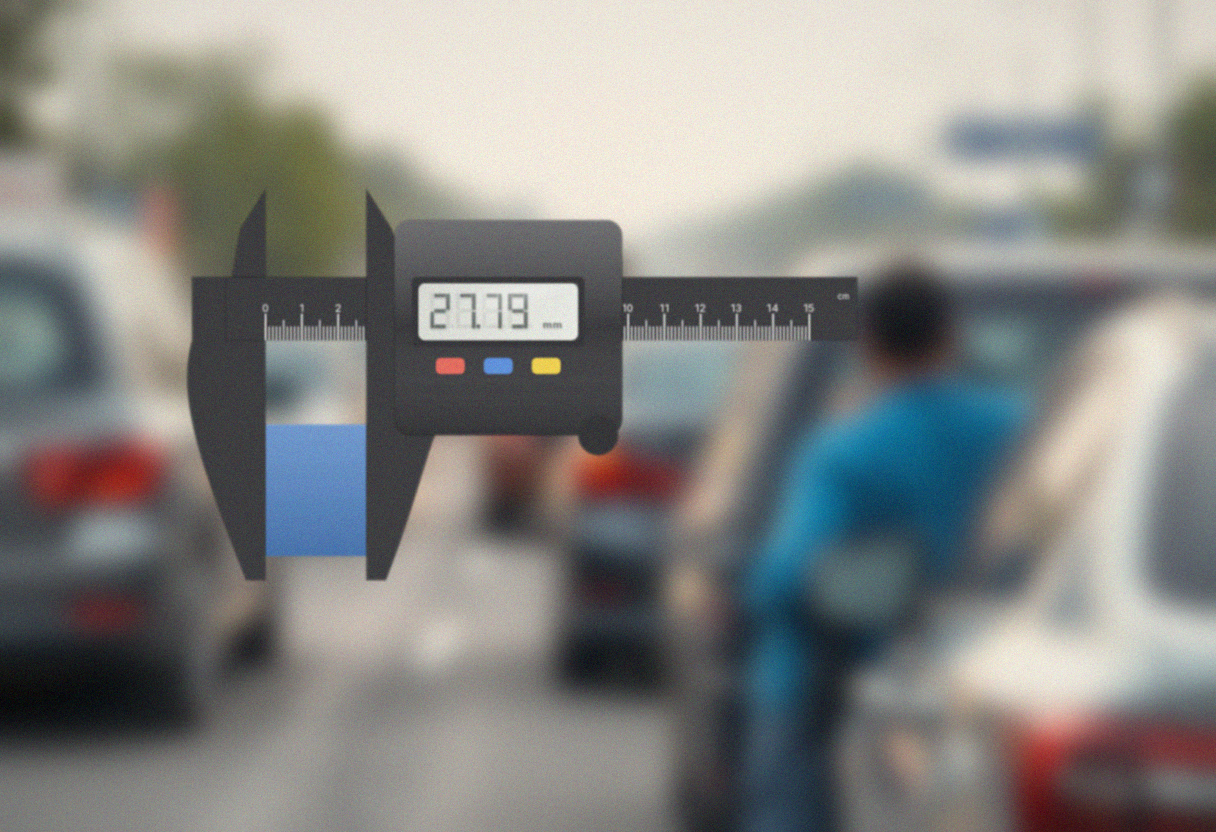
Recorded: value=27.79 unit=mm
